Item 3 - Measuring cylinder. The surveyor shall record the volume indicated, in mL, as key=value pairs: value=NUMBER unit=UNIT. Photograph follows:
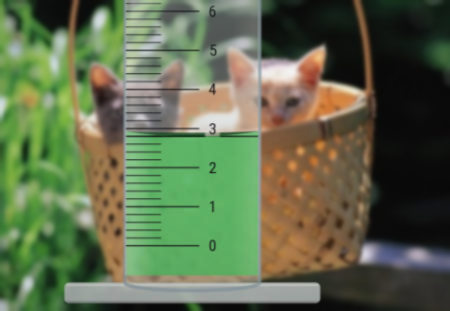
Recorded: value=2.8 unit=mL
